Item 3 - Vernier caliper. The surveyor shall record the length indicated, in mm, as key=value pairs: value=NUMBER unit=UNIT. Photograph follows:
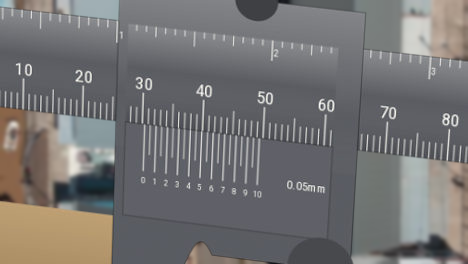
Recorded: value=30.4 unit=mm
